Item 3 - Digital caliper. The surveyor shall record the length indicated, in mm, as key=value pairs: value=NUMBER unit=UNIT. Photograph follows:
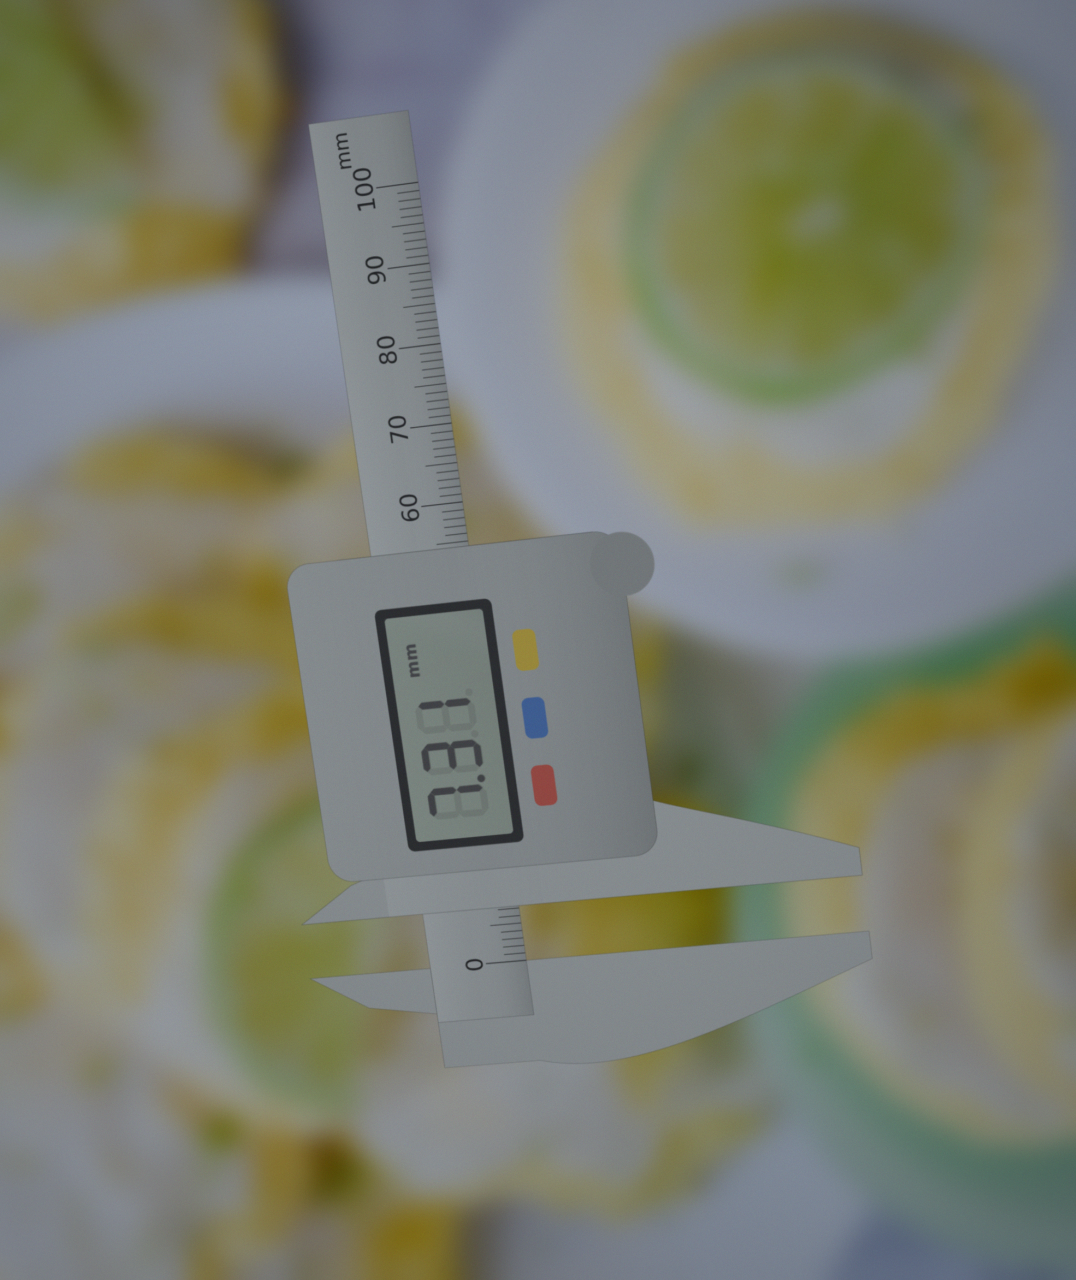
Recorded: value=7.31 unit=mm
